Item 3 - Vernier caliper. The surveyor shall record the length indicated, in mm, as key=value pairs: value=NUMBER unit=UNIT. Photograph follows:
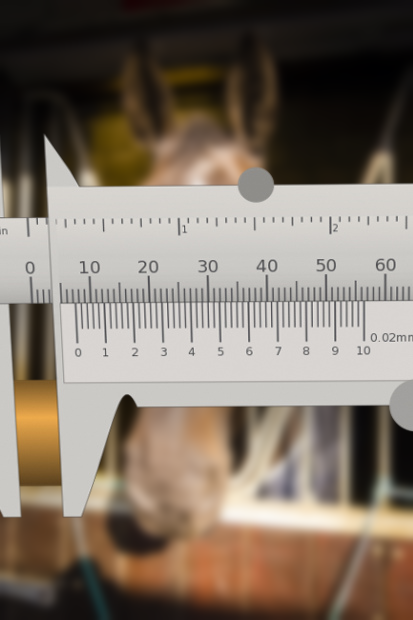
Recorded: value=7.4 unit=mm
